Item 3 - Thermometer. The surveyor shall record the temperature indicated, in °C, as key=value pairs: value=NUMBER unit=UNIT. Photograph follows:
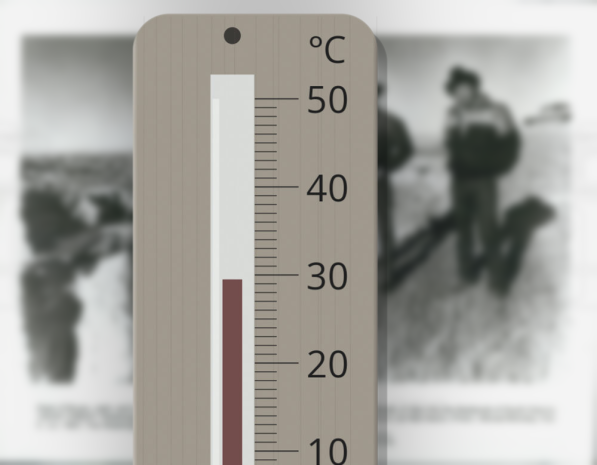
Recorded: value=29.5 unit=°C
